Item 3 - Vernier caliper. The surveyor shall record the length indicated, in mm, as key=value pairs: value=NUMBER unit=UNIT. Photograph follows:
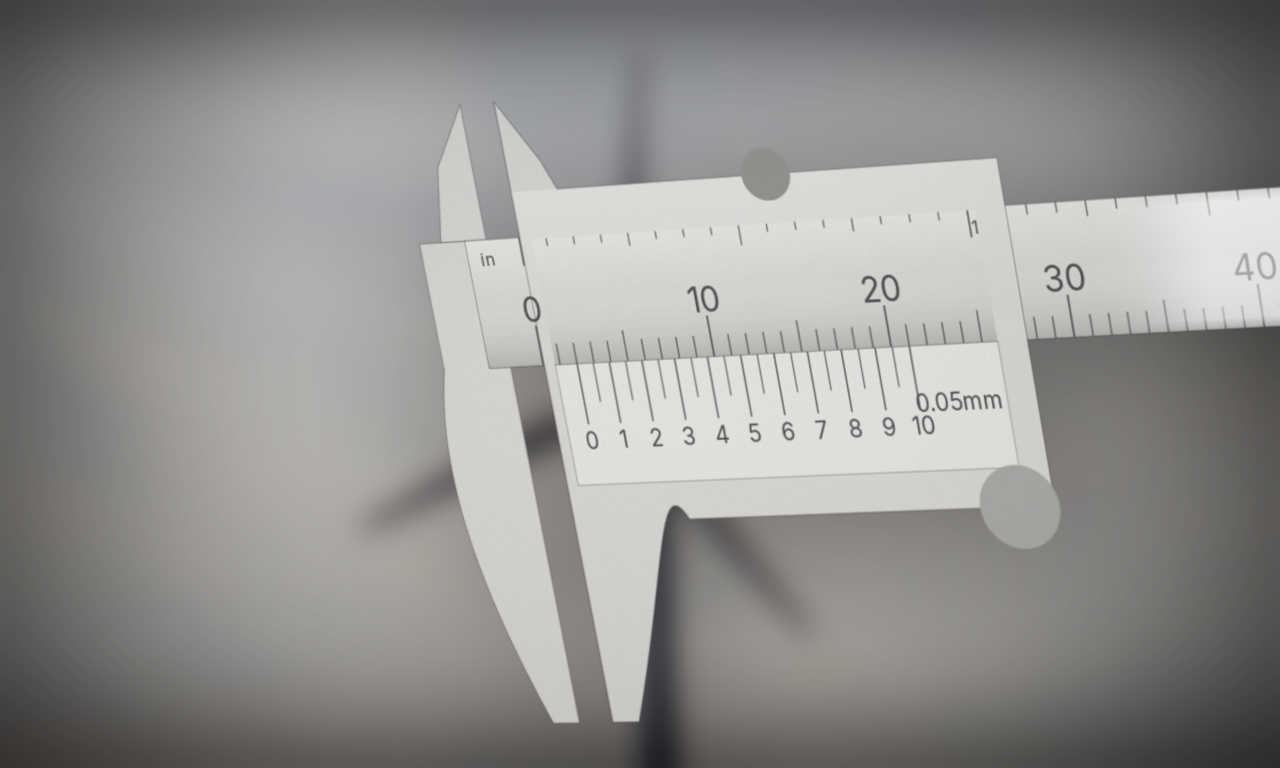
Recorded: value=2.0 unit=mm
